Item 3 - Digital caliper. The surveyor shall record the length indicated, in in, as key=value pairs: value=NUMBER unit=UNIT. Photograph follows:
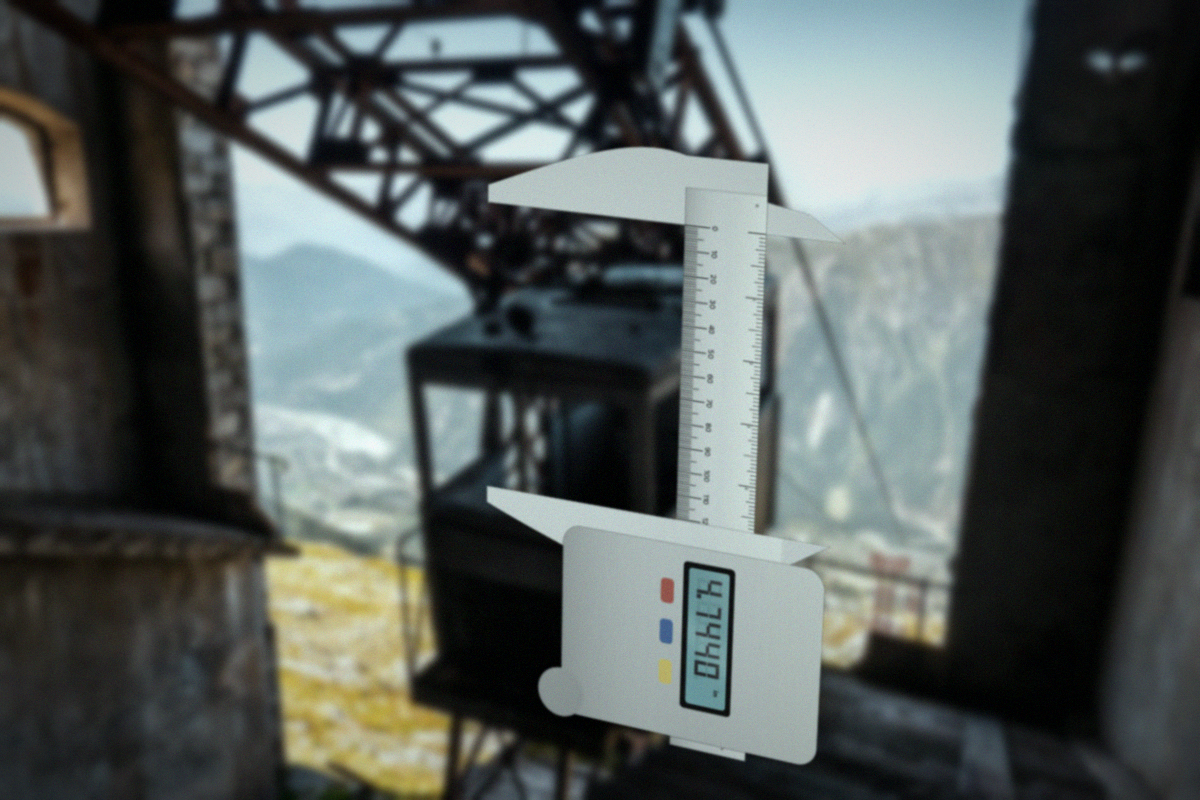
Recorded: value=4.7440 unit=in
